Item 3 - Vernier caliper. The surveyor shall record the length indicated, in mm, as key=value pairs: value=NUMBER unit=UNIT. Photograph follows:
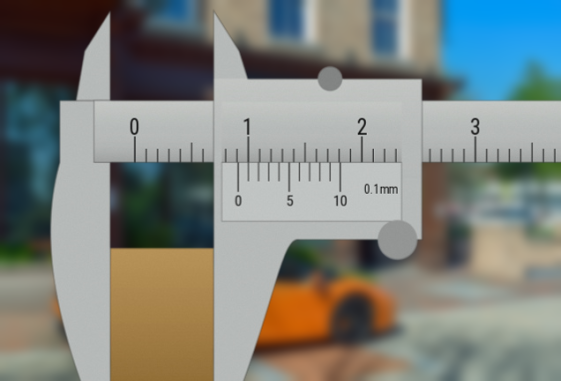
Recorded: value=9.1 unit=mm
